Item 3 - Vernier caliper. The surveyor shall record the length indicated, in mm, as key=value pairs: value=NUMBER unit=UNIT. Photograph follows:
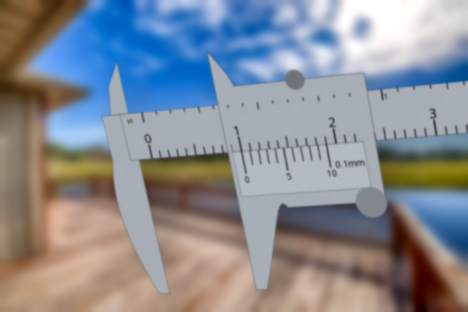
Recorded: value=10.0 unit=mm
